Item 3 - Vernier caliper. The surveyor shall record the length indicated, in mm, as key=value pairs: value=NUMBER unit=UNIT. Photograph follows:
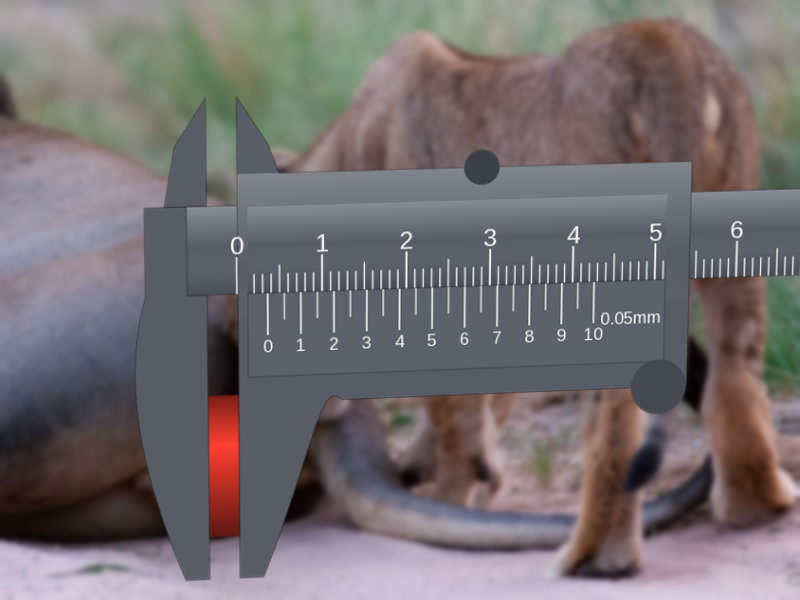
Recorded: value=3.6 unit=mm
